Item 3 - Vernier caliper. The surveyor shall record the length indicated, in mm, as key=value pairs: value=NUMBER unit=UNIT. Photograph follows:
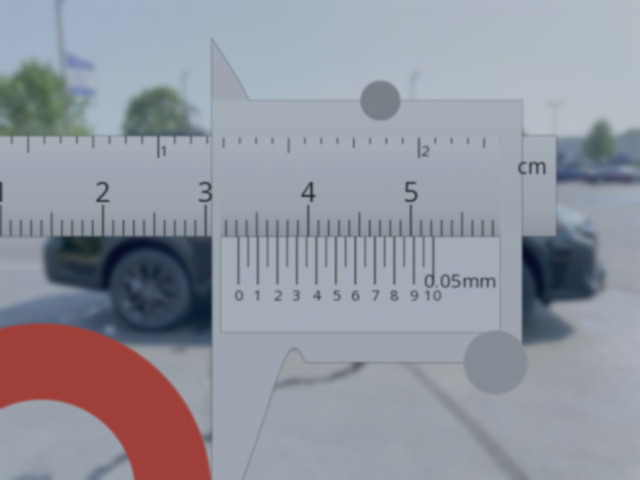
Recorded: value=33.2 unit=mm
